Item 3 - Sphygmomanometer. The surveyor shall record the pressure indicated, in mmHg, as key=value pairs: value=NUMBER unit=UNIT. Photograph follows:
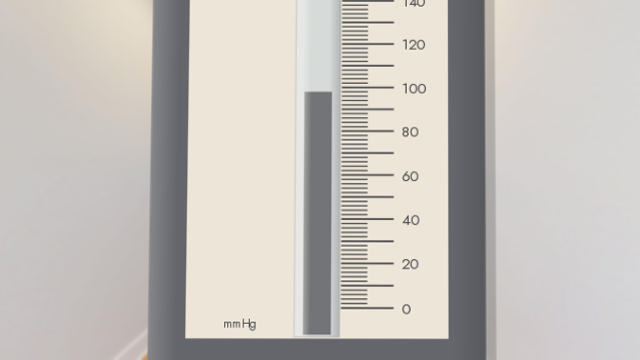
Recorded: value=98 unit=mmHg
